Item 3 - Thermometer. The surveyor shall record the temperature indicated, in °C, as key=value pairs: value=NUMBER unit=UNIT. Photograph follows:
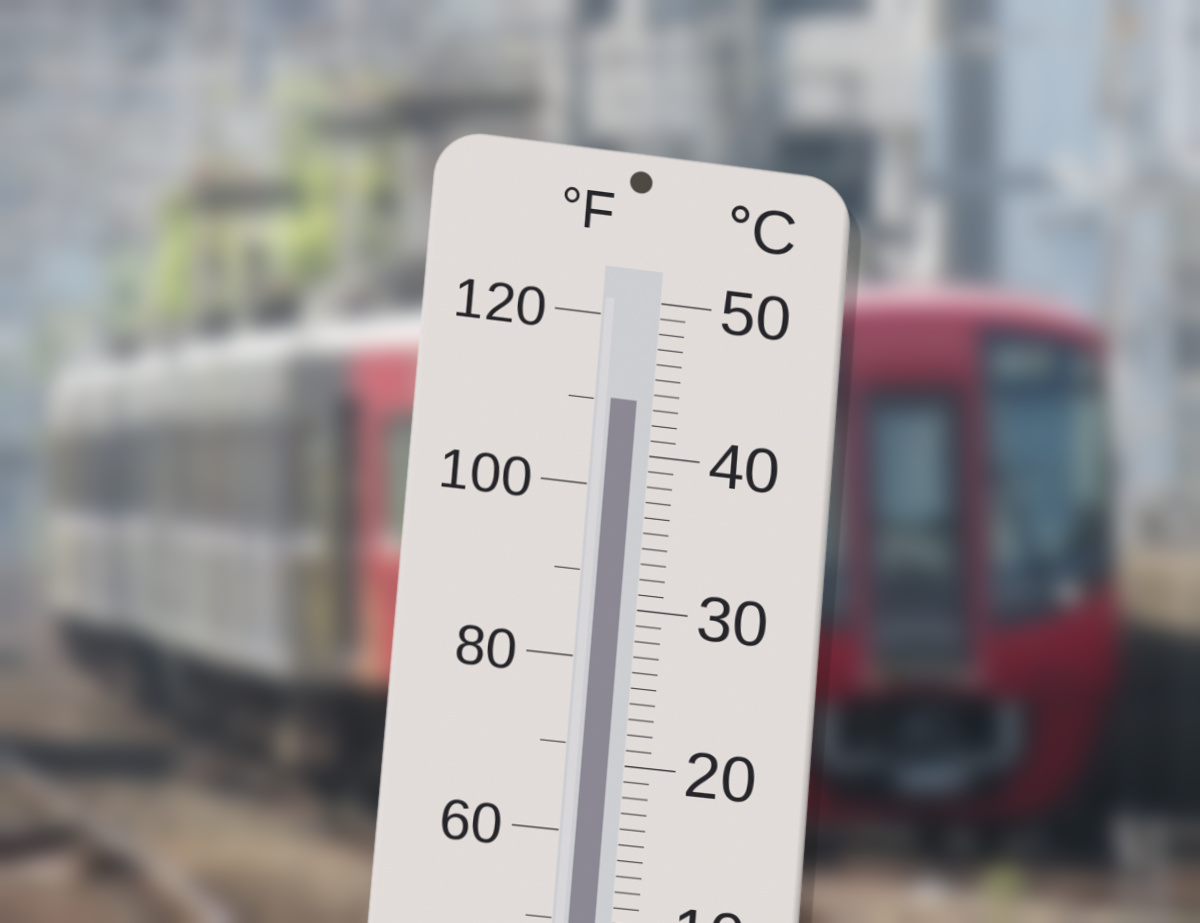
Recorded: value=43.5 unit=°C
